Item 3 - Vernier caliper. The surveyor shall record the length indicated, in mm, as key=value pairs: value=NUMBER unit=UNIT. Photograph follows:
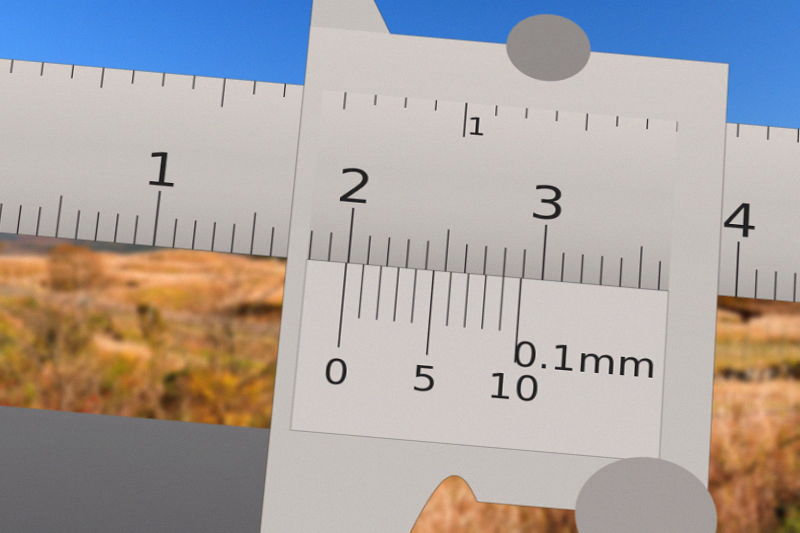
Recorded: value=19.9 unit=mm
